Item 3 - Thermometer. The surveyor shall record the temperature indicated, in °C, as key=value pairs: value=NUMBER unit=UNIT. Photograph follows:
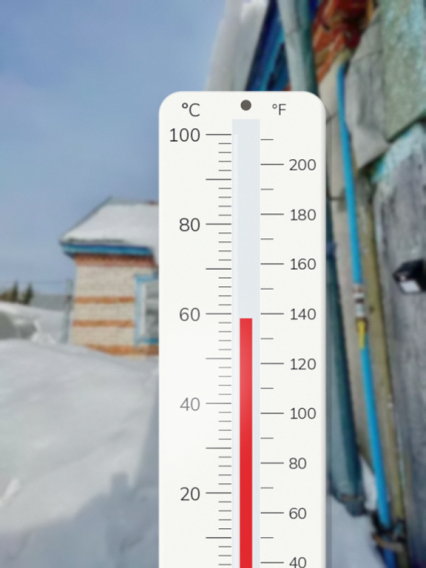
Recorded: value=59 unit=°C
